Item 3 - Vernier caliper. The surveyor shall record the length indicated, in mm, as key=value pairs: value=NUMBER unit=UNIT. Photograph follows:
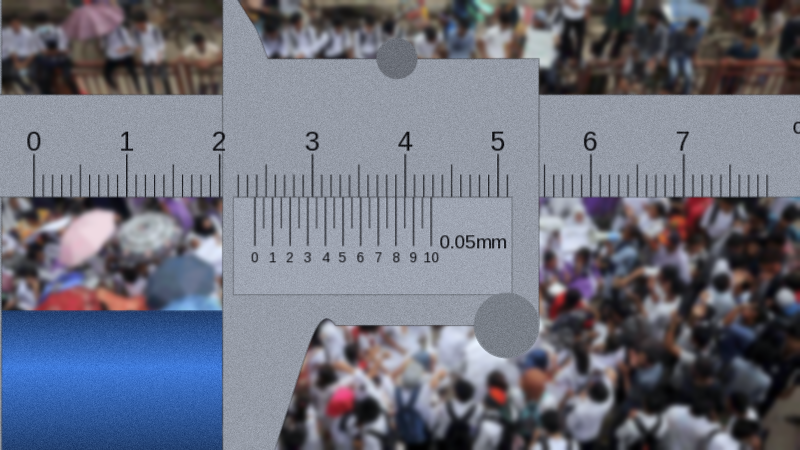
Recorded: value=23.8 unit=mm
